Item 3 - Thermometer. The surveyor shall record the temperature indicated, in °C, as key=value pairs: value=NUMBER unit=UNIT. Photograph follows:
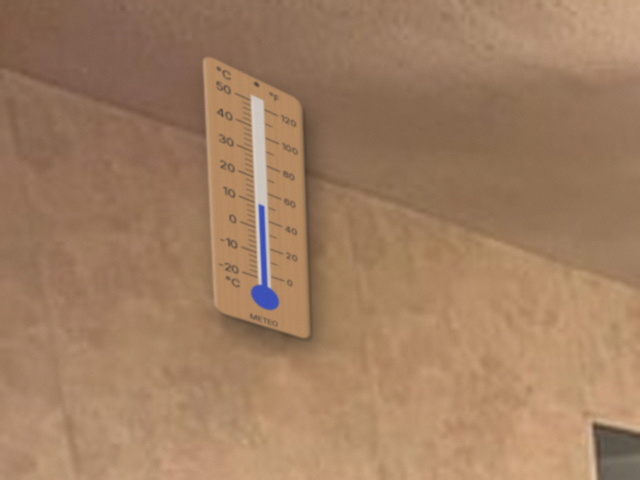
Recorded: value=10 unit=°C
